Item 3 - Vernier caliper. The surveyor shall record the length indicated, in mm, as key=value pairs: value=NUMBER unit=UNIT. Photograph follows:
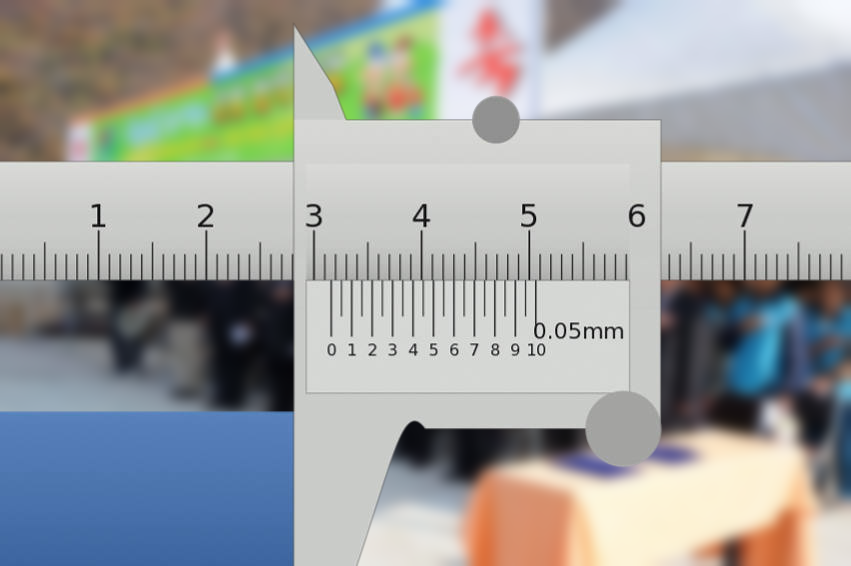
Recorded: value=31.6 unit=mm
